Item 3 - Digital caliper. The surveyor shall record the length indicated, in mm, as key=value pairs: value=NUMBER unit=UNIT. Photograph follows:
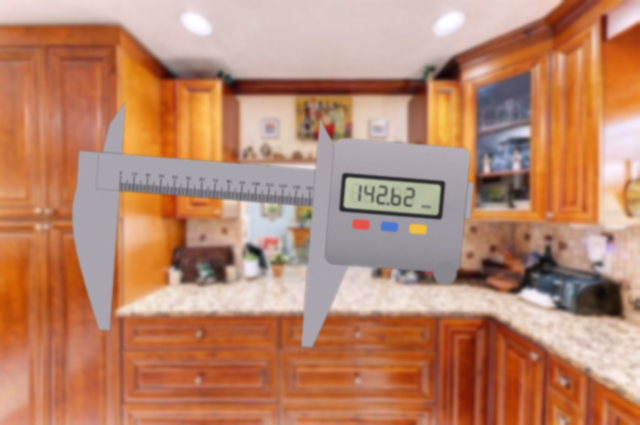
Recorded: value=142.62 unit=mm
